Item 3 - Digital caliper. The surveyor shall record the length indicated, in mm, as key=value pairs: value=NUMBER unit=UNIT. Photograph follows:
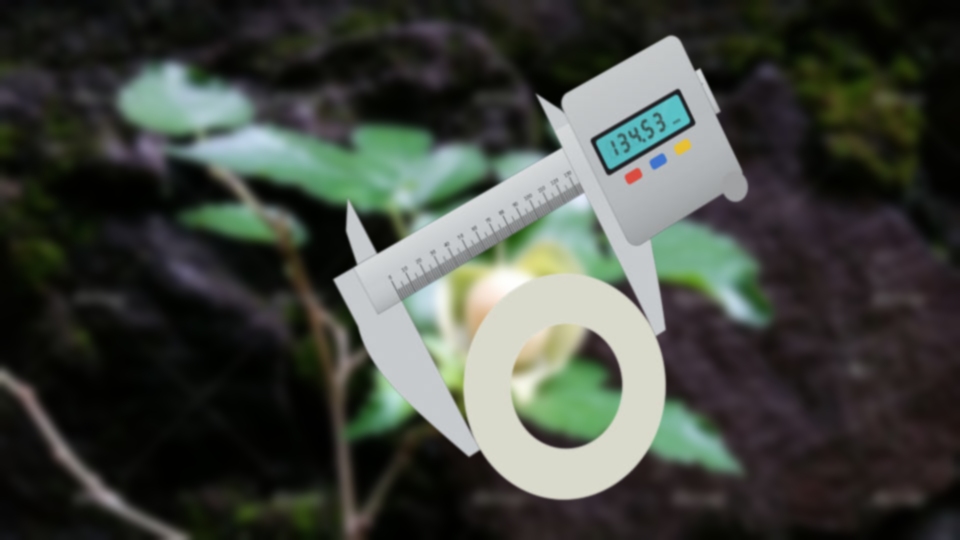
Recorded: value=134.53 unit=mm
